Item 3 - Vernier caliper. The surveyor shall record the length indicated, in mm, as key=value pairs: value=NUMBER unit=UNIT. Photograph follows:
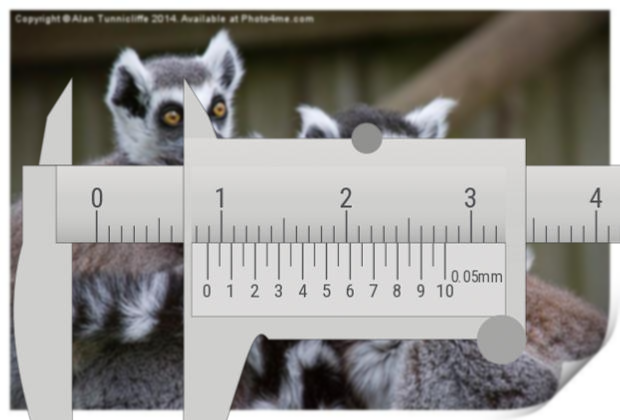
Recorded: value=8.9 unit=mm
